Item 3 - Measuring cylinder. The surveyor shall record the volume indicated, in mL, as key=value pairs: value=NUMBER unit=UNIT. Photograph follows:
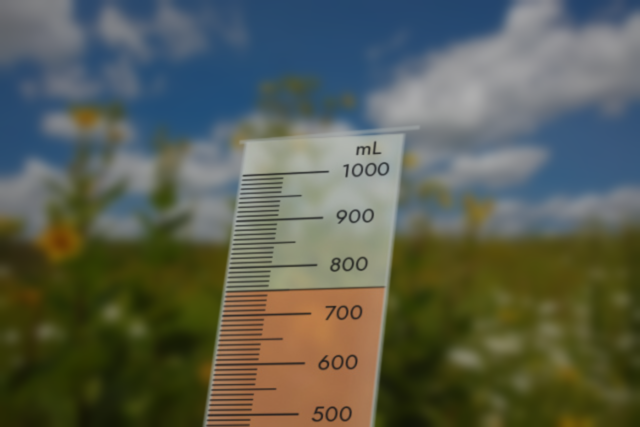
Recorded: value=750 unit=mL
